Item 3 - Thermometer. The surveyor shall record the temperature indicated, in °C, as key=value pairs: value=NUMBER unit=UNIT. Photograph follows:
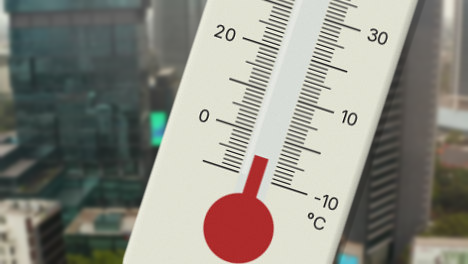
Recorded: value=-5 unit=°C
